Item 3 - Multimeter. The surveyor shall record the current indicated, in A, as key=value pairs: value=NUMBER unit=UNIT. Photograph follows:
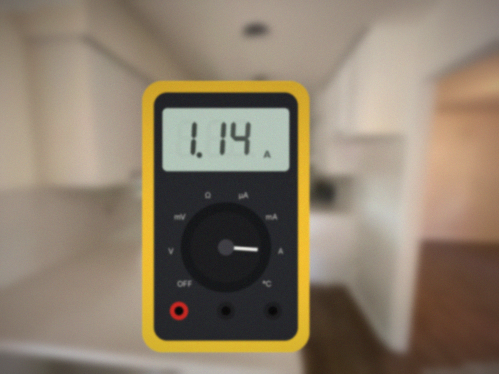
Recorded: value=1.14 unit=A
